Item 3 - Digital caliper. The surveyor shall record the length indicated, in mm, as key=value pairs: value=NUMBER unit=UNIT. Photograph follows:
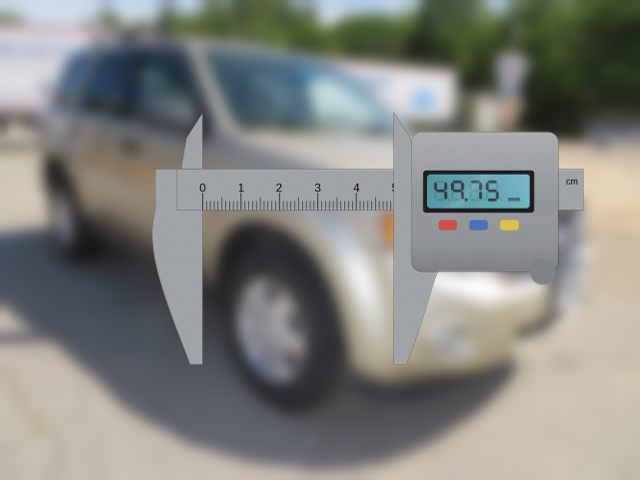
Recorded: value=49.75 unit=mm
